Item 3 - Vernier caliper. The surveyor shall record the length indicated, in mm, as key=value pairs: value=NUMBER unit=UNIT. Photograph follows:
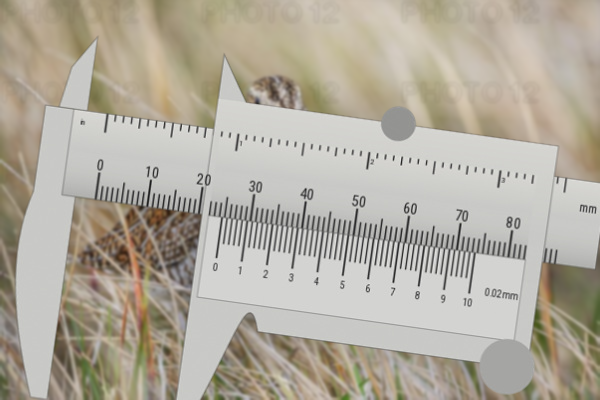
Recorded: value=24.5 unit=mm
